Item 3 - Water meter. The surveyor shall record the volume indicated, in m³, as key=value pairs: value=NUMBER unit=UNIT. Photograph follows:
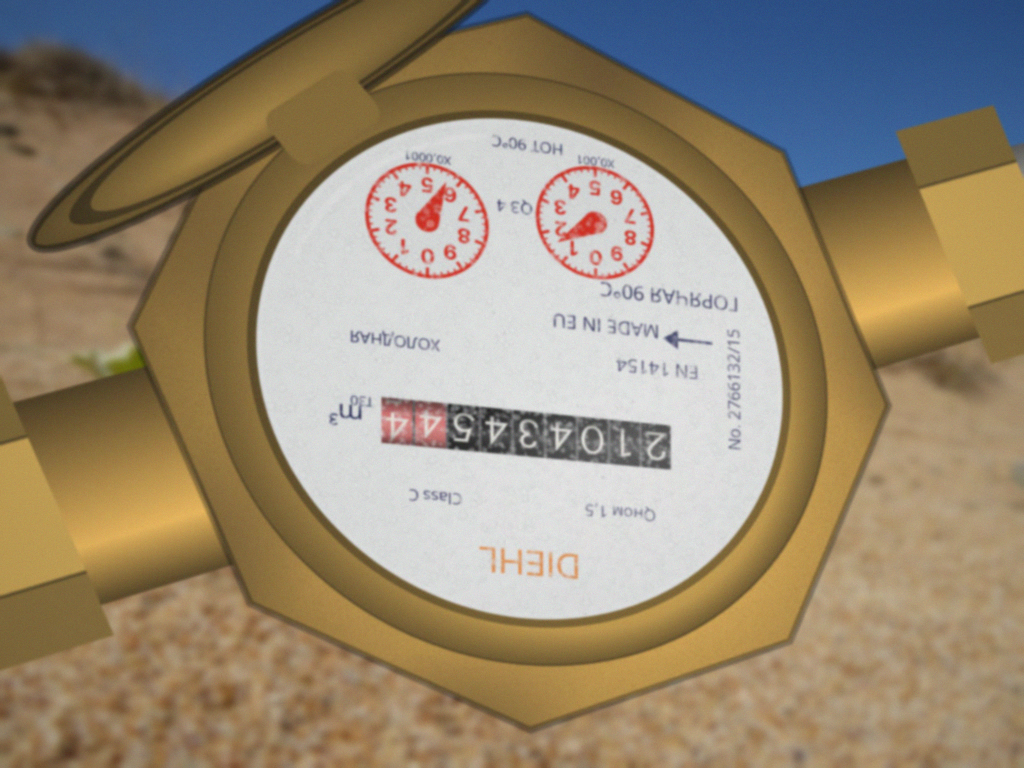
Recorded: value=2104345.4415 unit=m³
